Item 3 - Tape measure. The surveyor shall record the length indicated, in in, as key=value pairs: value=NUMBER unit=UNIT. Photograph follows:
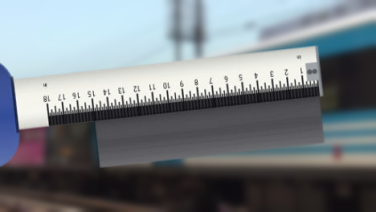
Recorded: value=15 unit=in
